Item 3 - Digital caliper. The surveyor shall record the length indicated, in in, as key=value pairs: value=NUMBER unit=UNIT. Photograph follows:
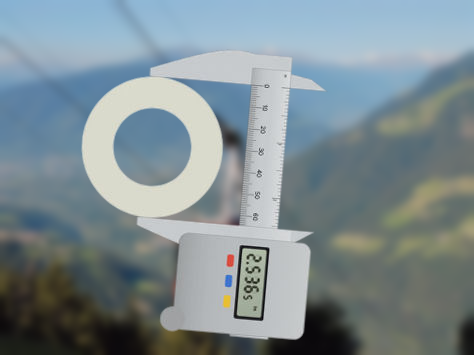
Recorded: value=2.5365 unit=in
